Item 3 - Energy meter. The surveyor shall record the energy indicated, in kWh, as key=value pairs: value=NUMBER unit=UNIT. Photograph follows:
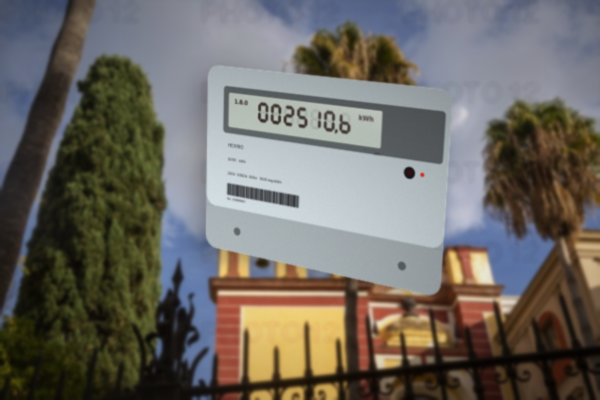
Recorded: value=2510.6 unit=kWh
